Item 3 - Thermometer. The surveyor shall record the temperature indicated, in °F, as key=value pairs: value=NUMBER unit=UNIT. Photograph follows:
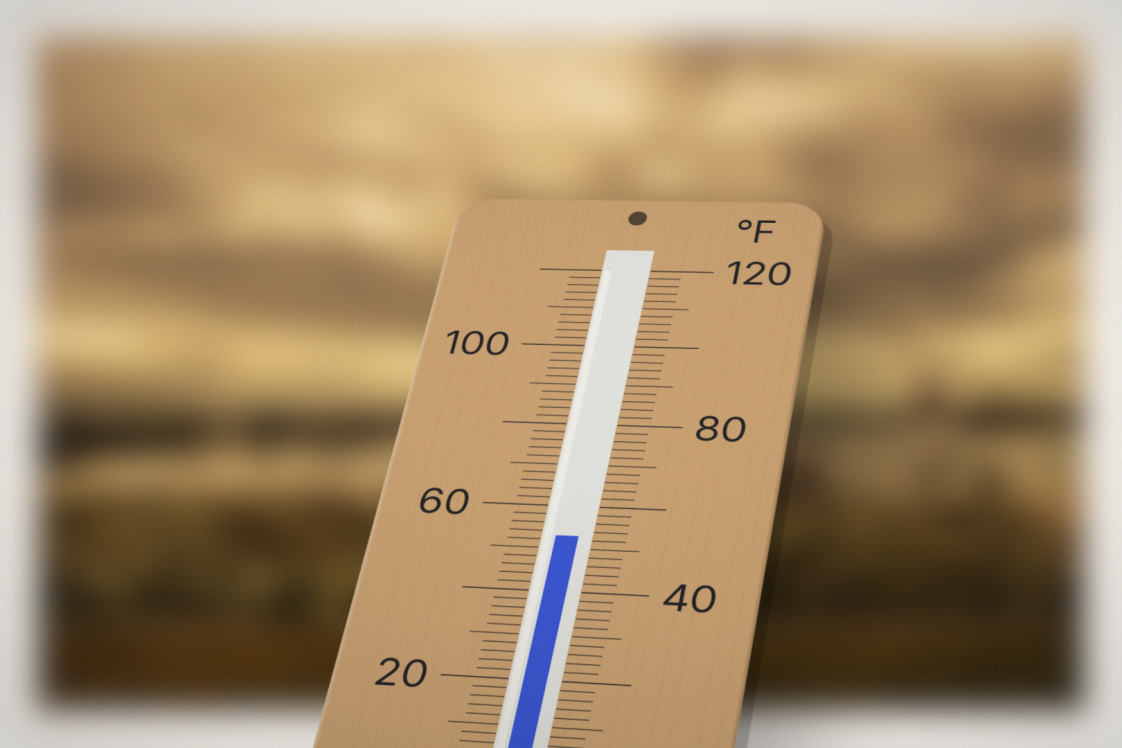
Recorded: value=53 unit=°F
